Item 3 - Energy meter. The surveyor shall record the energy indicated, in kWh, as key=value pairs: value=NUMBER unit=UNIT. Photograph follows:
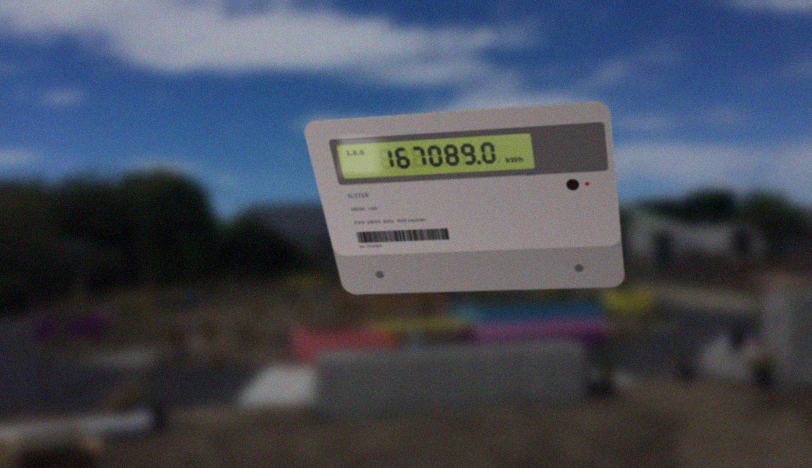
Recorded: value=167089.0 unit=kWh
